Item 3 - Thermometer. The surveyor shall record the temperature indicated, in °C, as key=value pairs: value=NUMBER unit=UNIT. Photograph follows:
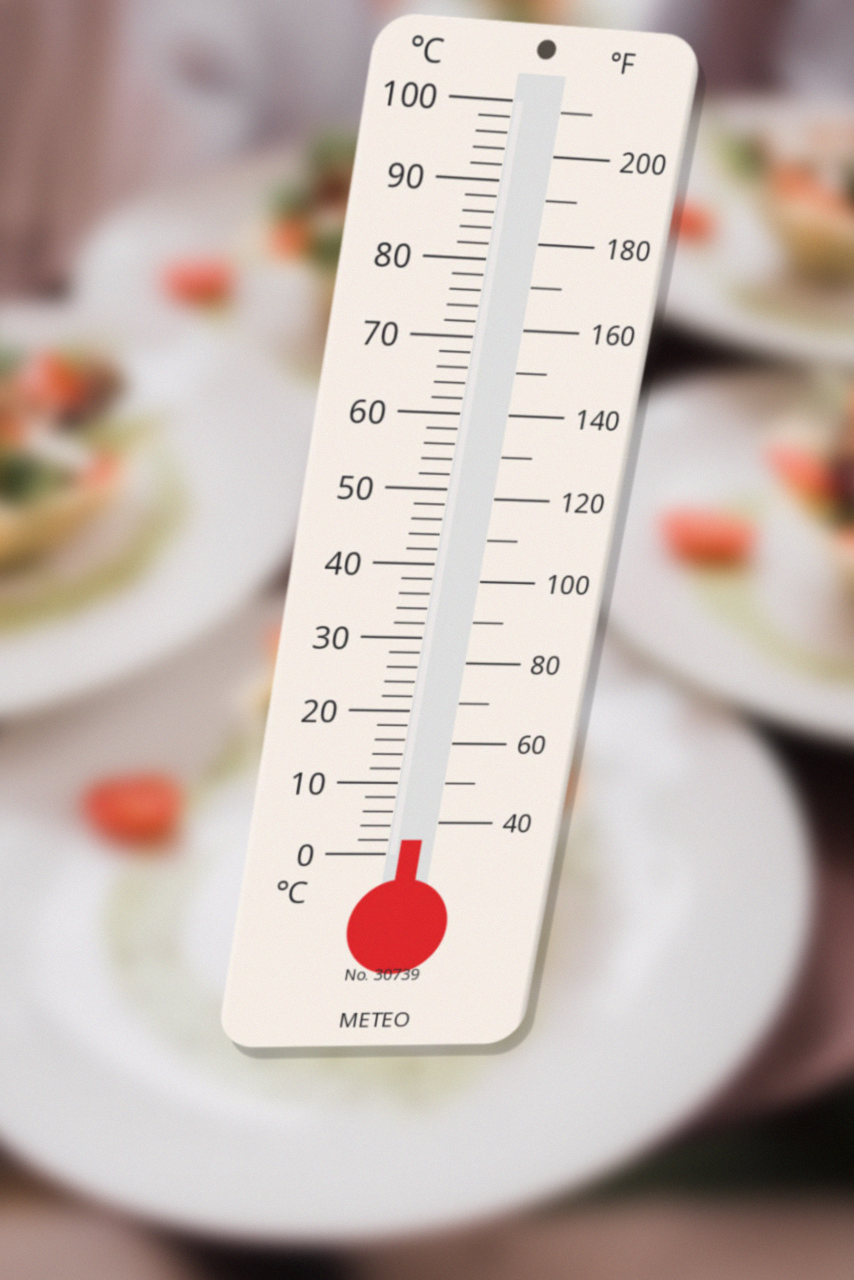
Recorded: value=2 unit=°C
